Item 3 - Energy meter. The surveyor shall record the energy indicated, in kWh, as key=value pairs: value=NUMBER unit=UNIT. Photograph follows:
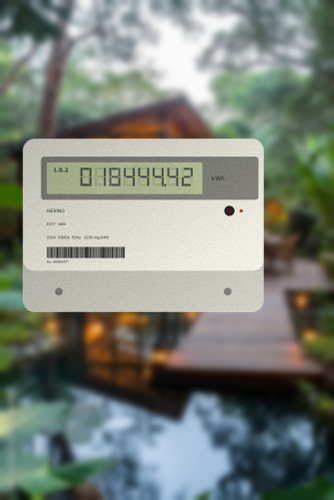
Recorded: value=18444.42 unit=kWh
